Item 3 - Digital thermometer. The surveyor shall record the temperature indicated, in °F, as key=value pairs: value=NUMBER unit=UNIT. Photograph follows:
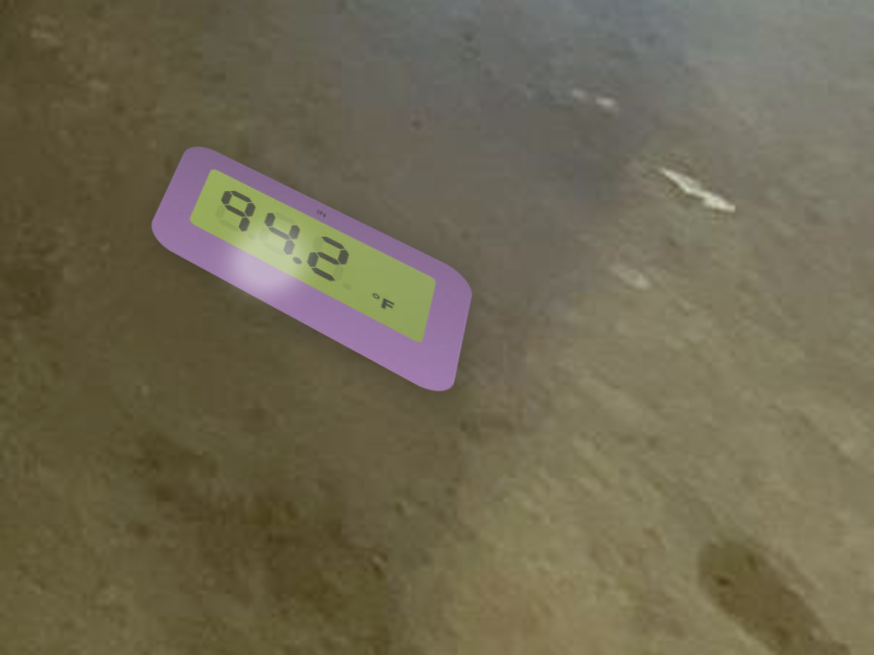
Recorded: value=94.2 unit=°F
